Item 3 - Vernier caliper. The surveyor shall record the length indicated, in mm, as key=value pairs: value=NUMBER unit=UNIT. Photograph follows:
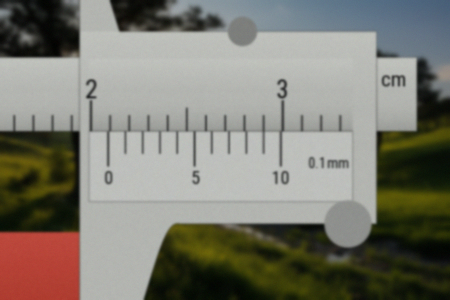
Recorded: value=20.9 unit=mm
